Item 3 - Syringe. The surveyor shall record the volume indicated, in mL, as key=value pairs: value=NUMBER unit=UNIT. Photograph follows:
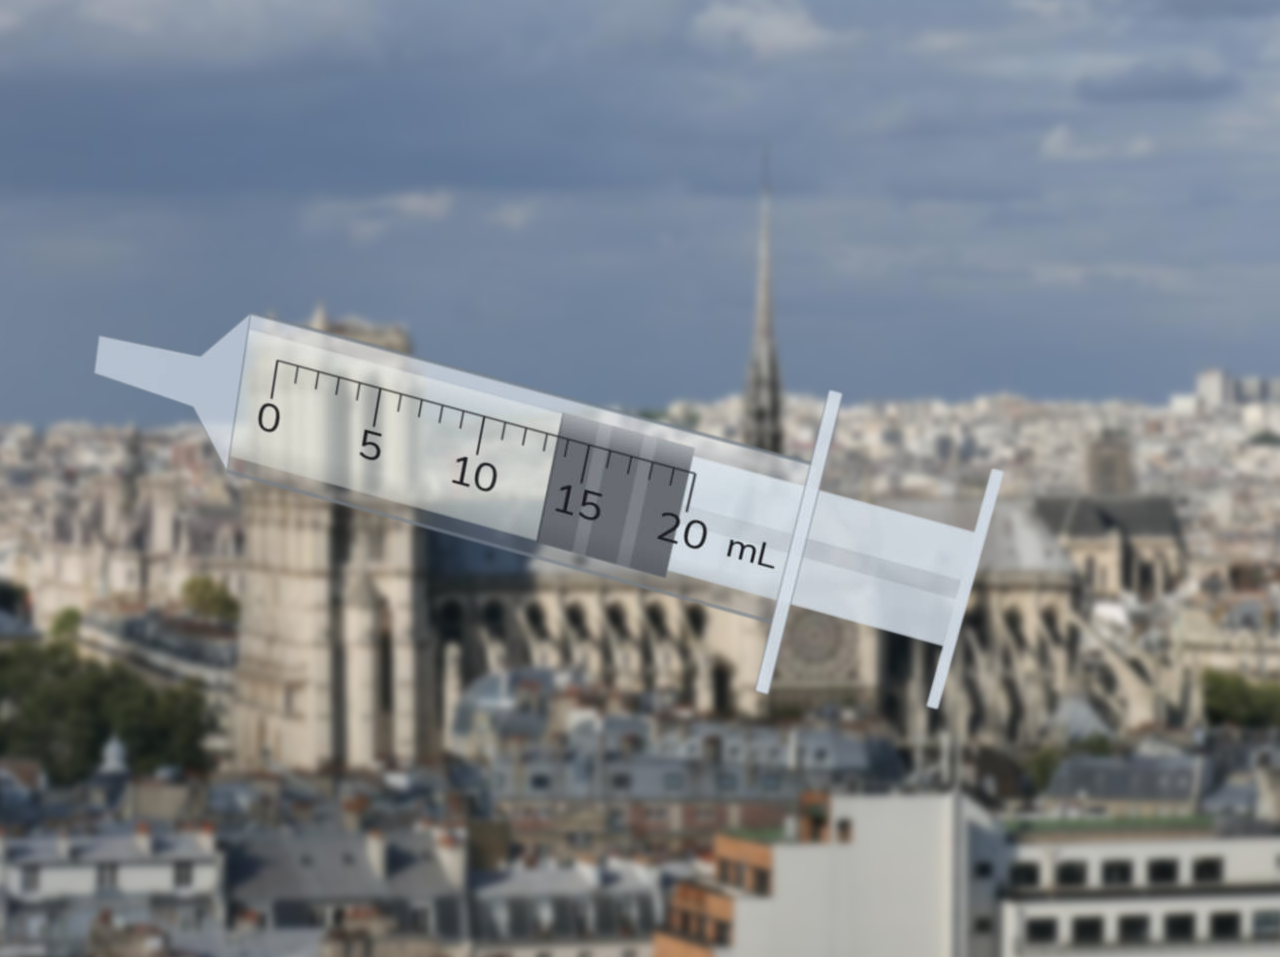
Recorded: value=13.5 unit=mL
